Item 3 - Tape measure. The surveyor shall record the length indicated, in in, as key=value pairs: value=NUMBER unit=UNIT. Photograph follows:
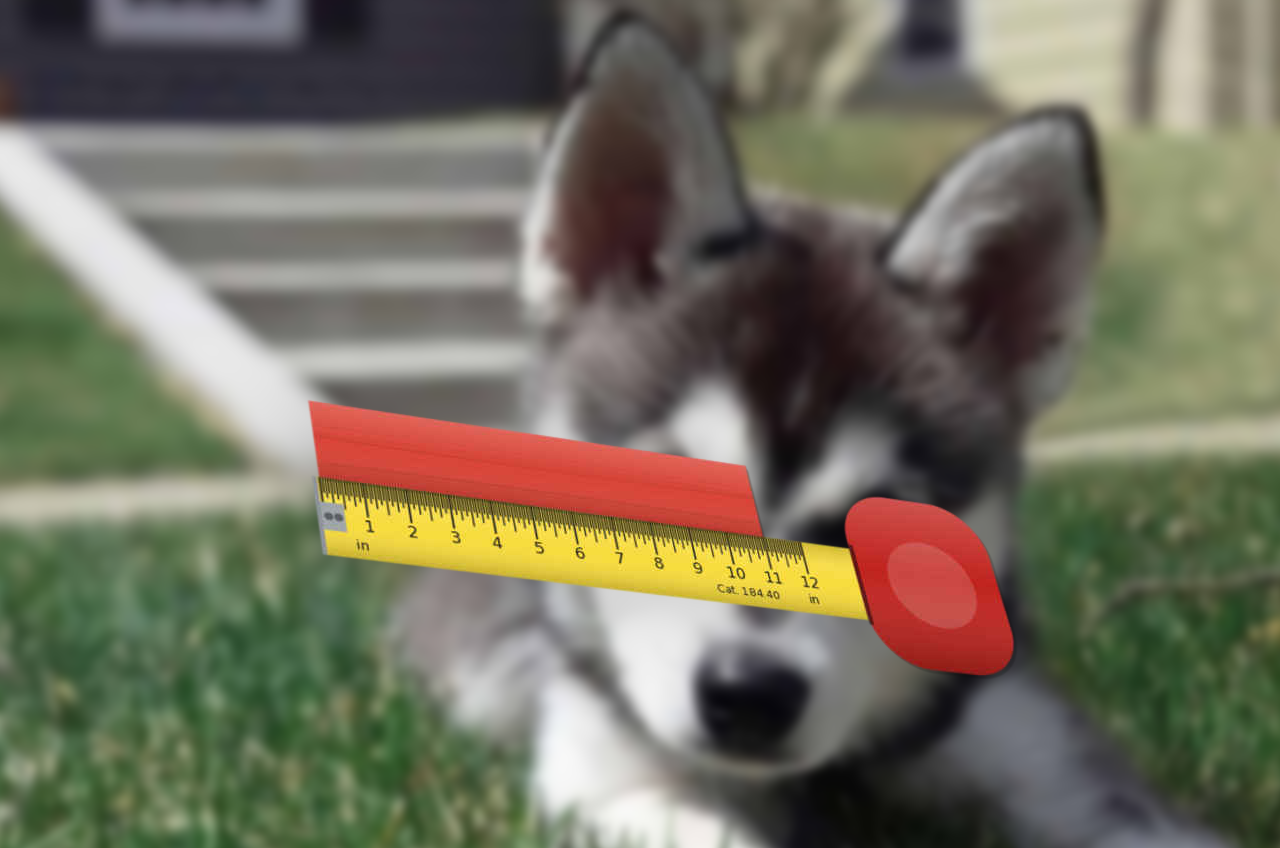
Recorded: value=11 unit=in
